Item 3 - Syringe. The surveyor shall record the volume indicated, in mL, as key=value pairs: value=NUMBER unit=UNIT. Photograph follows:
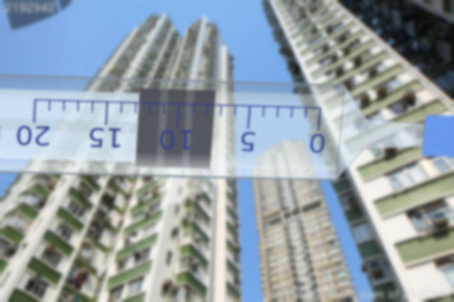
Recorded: value=7.5 unit=mL
